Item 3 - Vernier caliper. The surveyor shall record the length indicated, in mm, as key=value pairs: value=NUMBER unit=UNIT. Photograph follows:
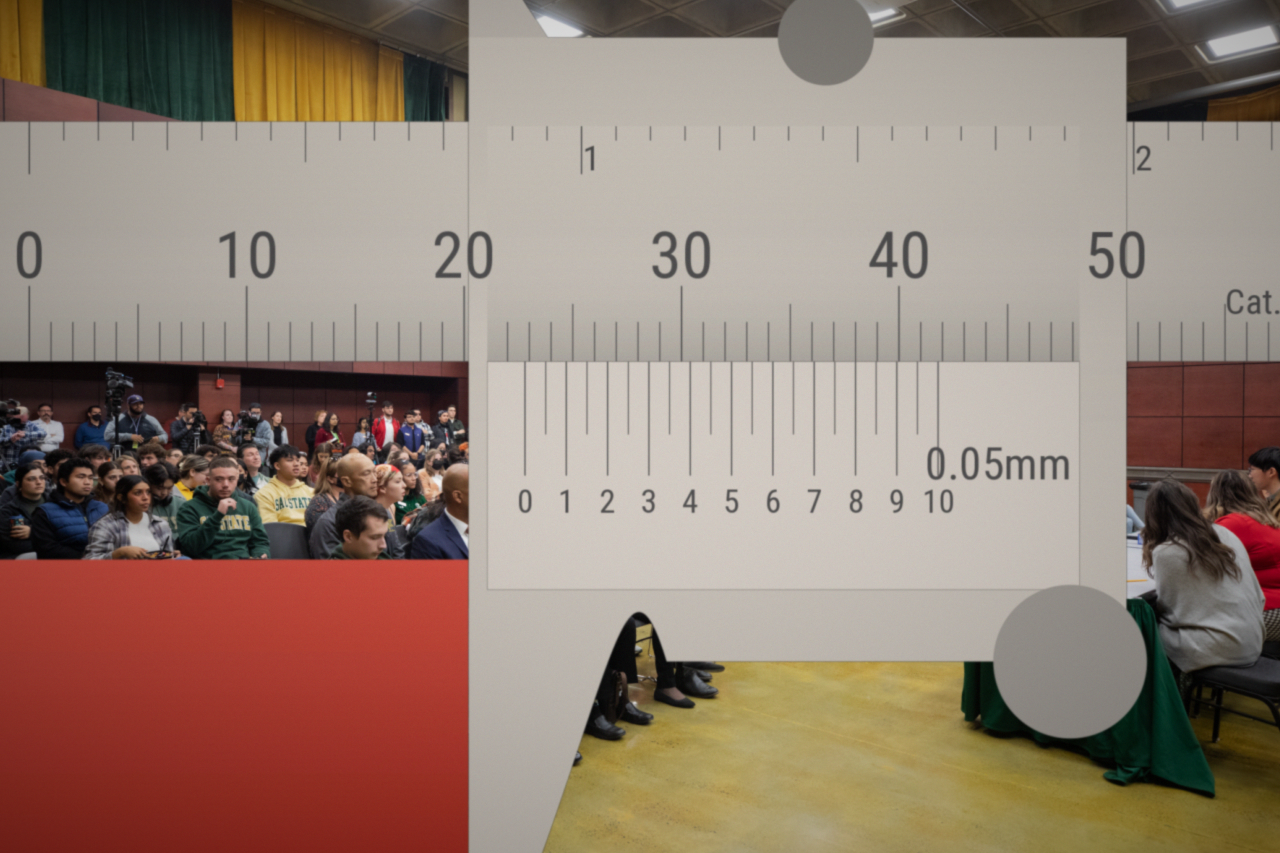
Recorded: value=22.8 unit=mm
